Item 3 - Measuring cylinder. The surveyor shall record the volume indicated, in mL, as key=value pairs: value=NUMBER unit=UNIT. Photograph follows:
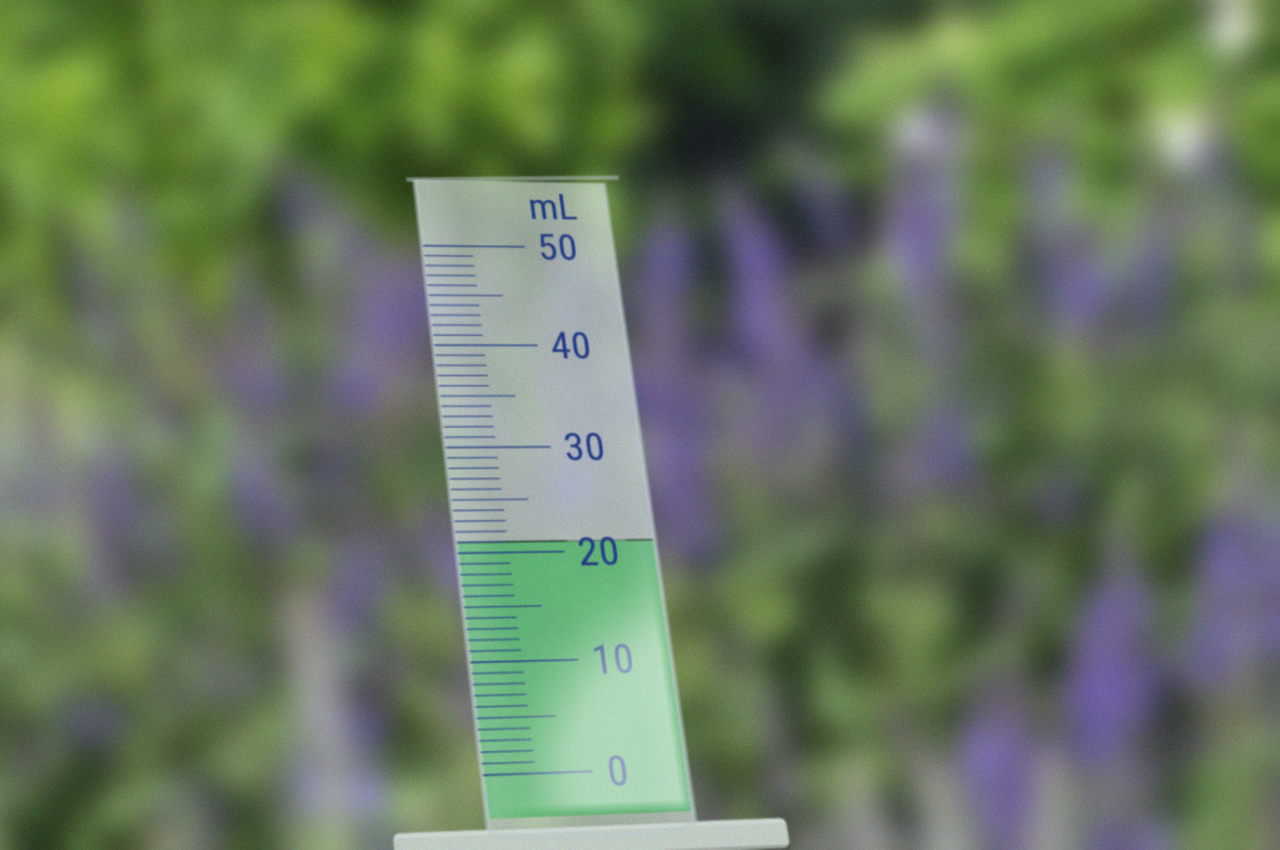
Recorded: value=21 unit=mL
